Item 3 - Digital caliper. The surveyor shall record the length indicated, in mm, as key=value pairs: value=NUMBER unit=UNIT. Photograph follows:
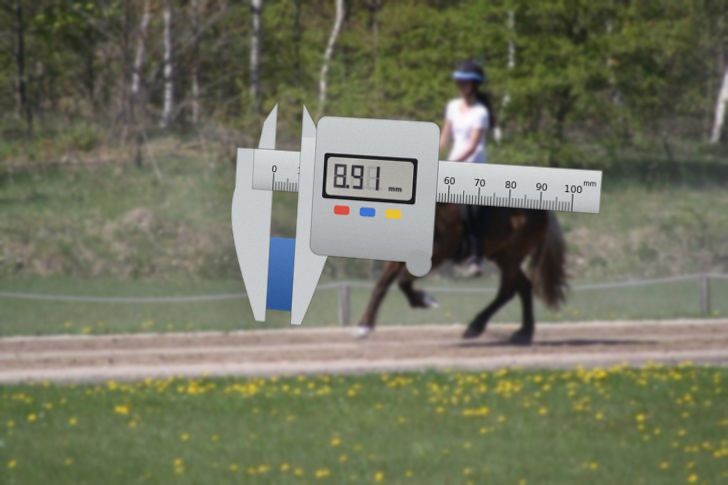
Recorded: value=8.91 unit=mm
